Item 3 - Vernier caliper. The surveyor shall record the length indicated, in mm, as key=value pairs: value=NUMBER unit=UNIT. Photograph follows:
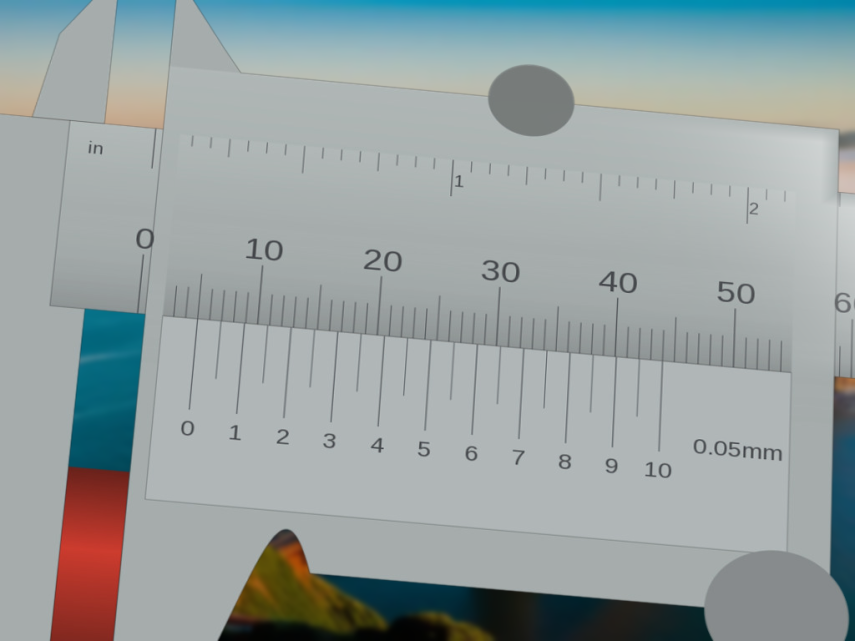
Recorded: value=5.0 unit=mm
